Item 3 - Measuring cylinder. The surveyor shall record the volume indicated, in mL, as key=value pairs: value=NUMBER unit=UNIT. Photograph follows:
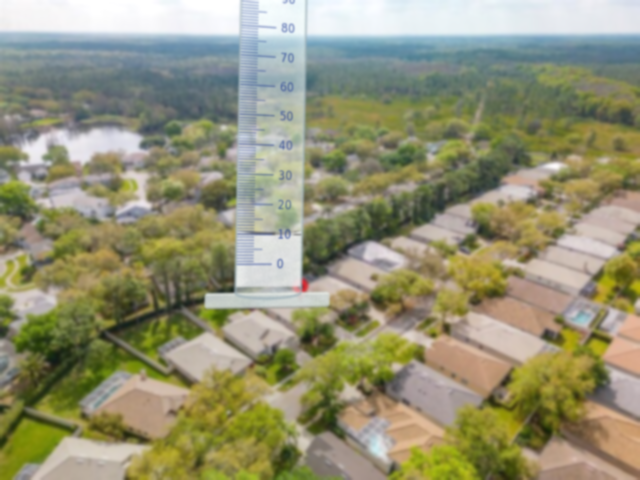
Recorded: value=10 unit=mL
